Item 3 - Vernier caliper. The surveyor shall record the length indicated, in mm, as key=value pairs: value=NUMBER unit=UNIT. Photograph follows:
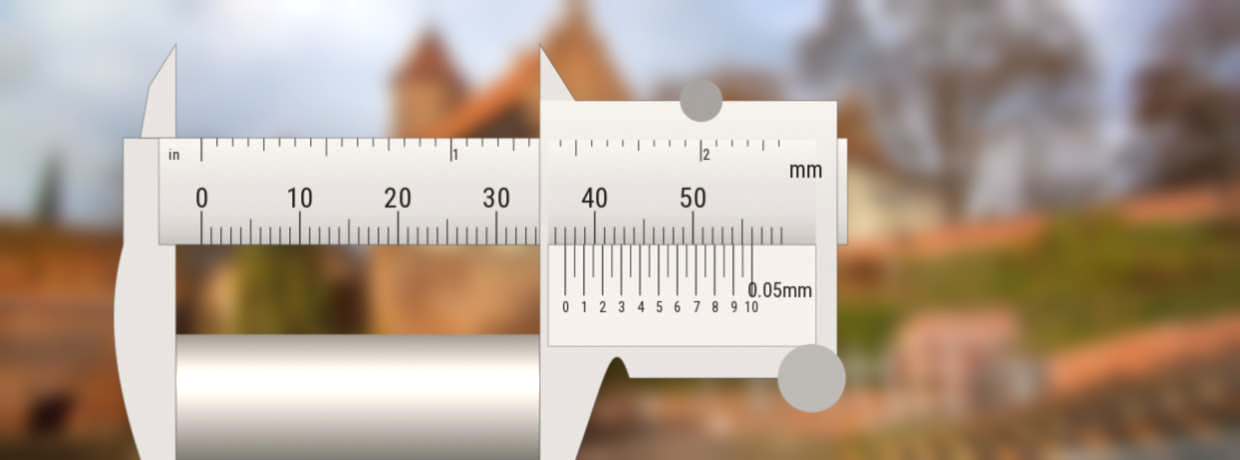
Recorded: value=37.0 unit=mm
